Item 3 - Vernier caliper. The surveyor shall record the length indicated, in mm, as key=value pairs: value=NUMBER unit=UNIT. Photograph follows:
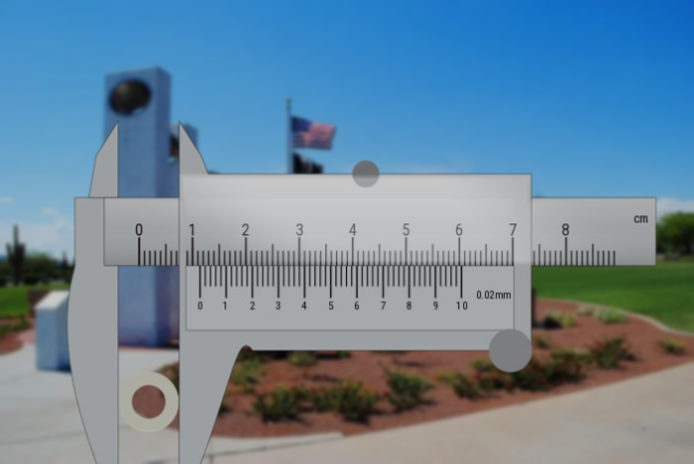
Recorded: value=11.4 unit=mm
